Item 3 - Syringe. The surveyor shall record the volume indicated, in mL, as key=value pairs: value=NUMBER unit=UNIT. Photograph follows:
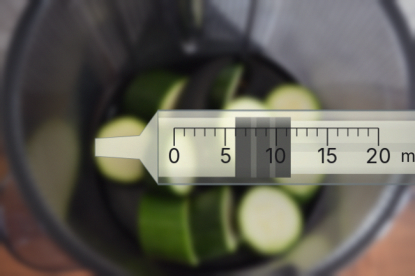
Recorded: value=6 unit=mL
